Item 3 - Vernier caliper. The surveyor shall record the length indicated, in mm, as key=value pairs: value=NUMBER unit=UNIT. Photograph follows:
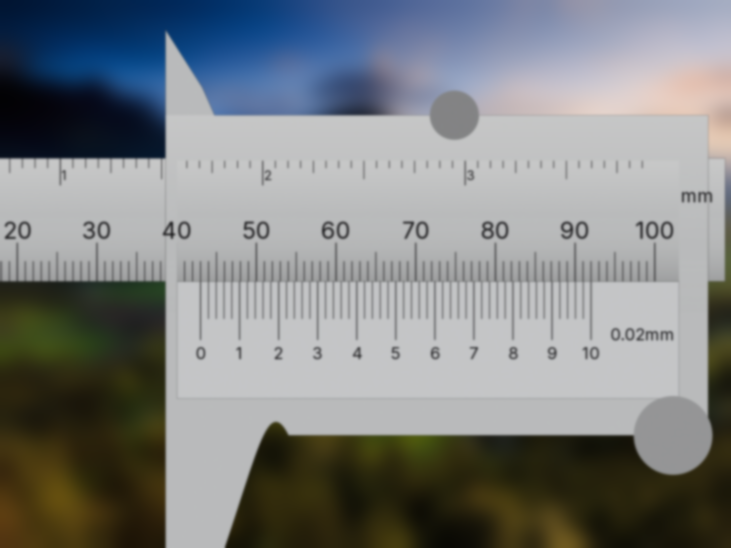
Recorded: value=43.0 unit=mm
